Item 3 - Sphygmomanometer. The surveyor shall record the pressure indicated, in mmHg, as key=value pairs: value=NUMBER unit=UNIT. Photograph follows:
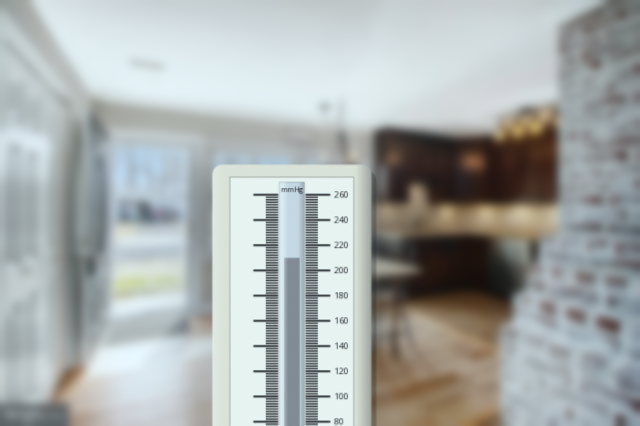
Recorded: value=210 unit=mmHg
